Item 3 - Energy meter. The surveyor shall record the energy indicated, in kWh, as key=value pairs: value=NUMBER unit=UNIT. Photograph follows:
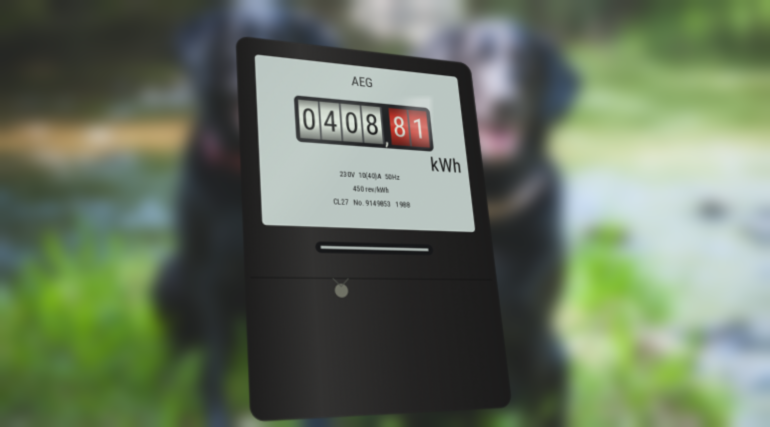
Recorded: value=408.81 unit=kWh
